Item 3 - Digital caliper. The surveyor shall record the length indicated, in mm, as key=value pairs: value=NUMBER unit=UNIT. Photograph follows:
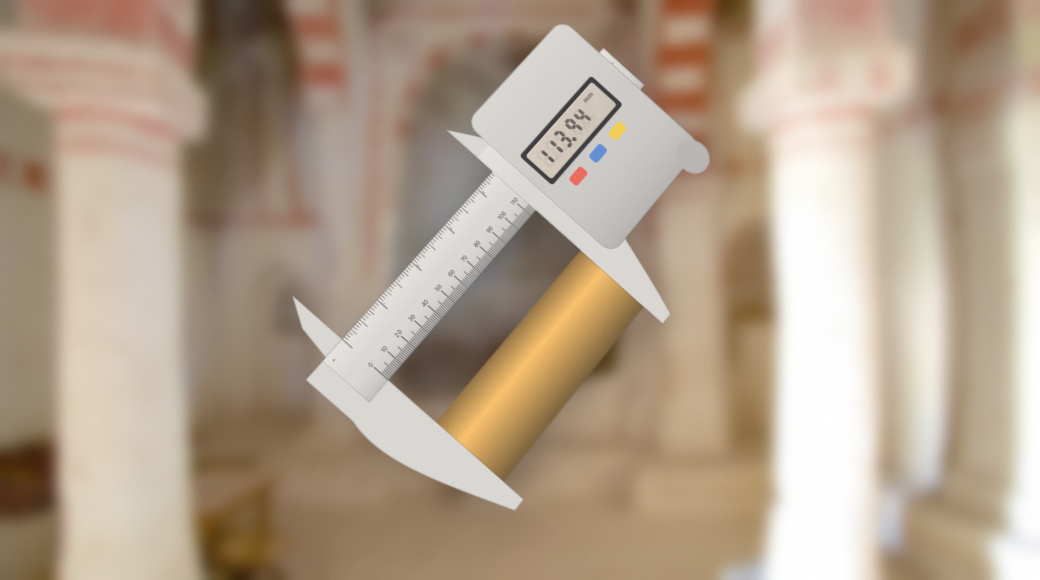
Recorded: value=113.94 unit=mm
